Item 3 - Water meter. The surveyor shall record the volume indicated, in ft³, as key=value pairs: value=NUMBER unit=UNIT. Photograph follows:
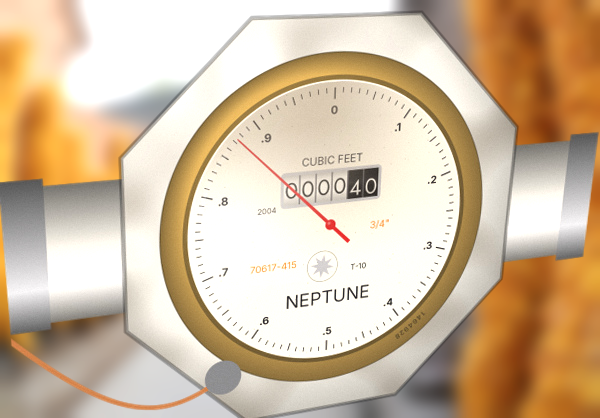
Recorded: value=39.87 unit=ft³
